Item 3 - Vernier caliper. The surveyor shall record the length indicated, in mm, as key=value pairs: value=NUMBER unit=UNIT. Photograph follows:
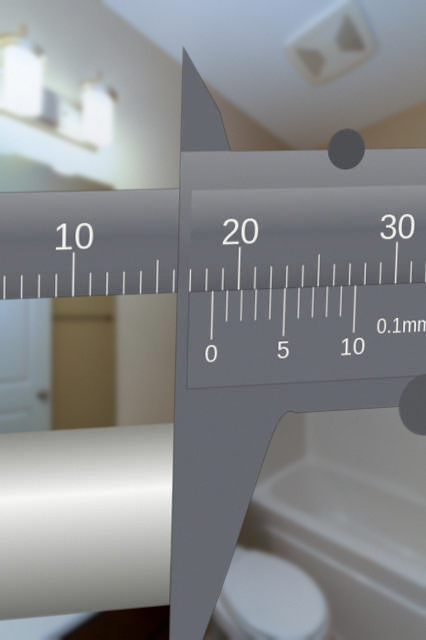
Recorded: value=18.4 unit=mm
